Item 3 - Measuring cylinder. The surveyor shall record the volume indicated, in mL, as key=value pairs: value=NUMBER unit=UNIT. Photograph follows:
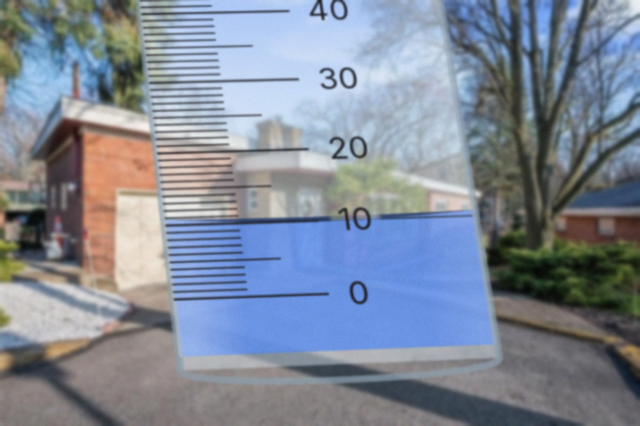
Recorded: value=10 unit=mL
